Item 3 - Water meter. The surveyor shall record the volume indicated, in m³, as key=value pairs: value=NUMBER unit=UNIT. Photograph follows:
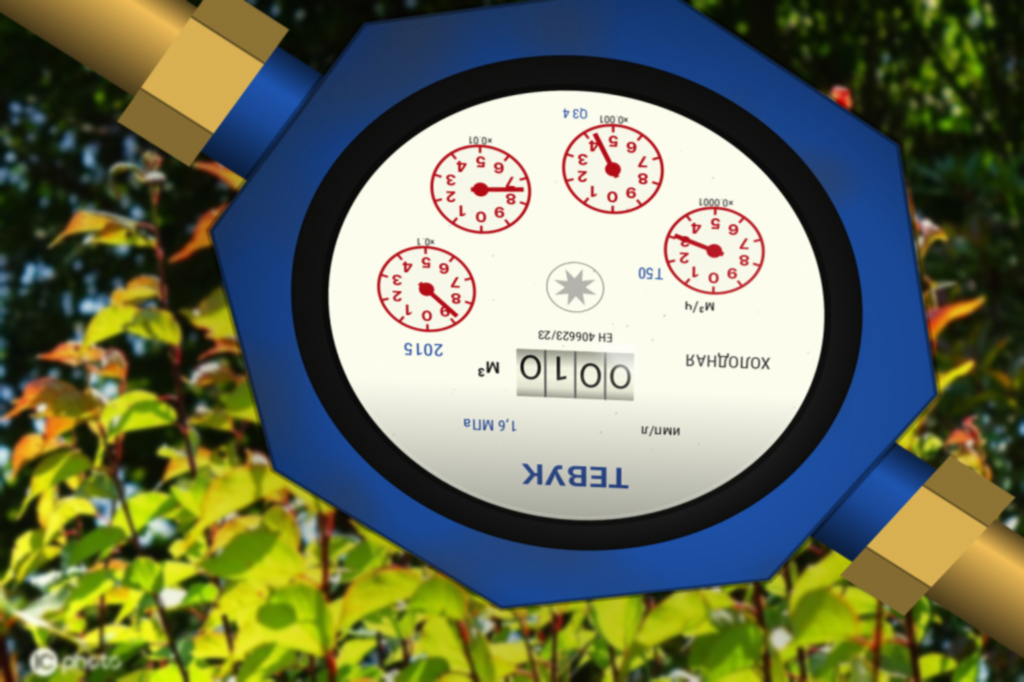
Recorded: value=9.8743 unit=m³
